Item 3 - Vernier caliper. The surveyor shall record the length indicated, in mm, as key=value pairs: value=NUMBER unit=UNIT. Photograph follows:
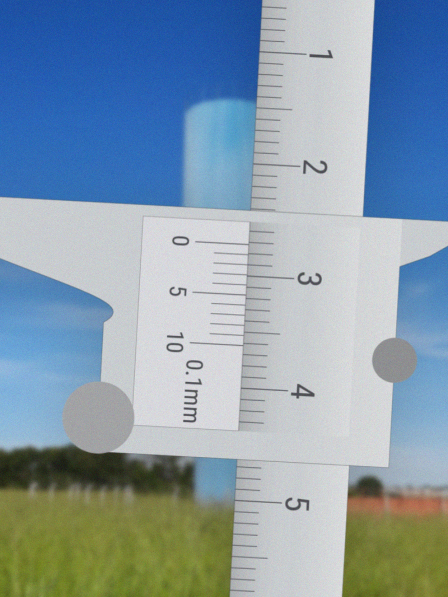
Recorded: value=27.2 unit=mm
